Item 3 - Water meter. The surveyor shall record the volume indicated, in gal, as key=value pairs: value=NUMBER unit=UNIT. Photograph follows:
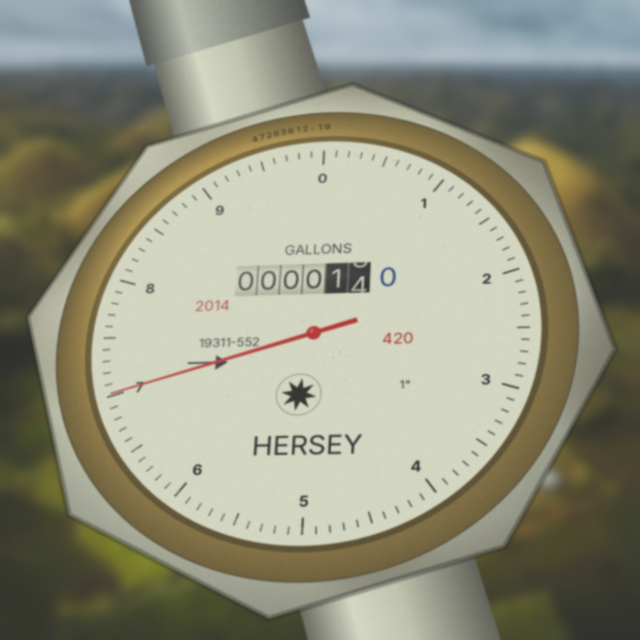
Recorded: value=137.0 unit=gal
